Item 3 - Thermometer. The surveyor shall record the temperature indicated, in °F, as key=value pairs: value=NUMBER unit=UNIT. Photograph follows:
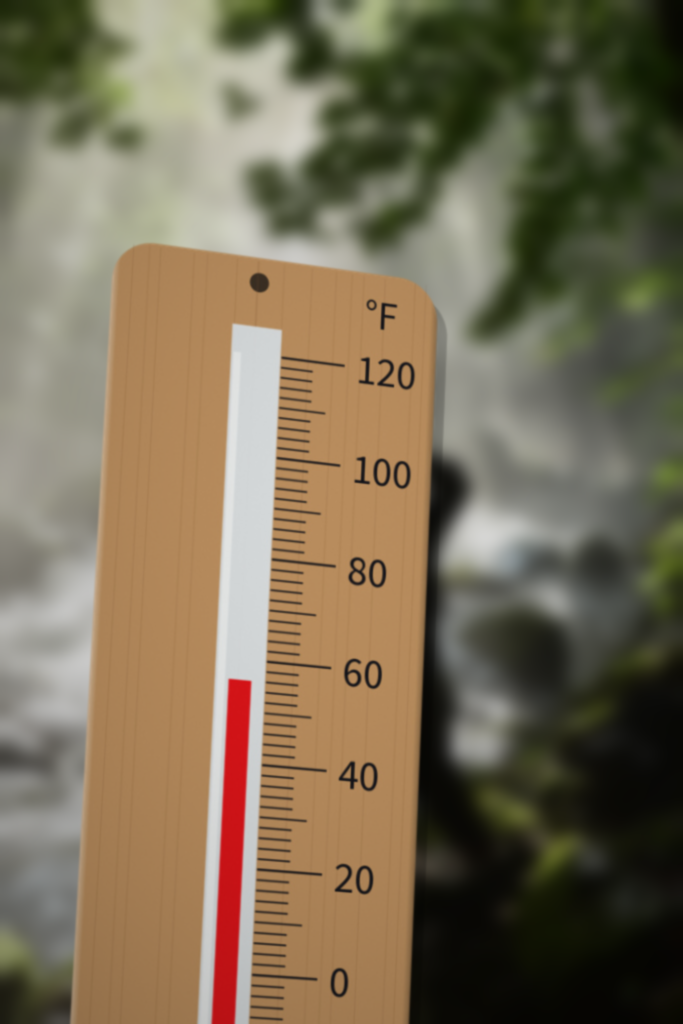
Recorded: value=56 unit=°F
